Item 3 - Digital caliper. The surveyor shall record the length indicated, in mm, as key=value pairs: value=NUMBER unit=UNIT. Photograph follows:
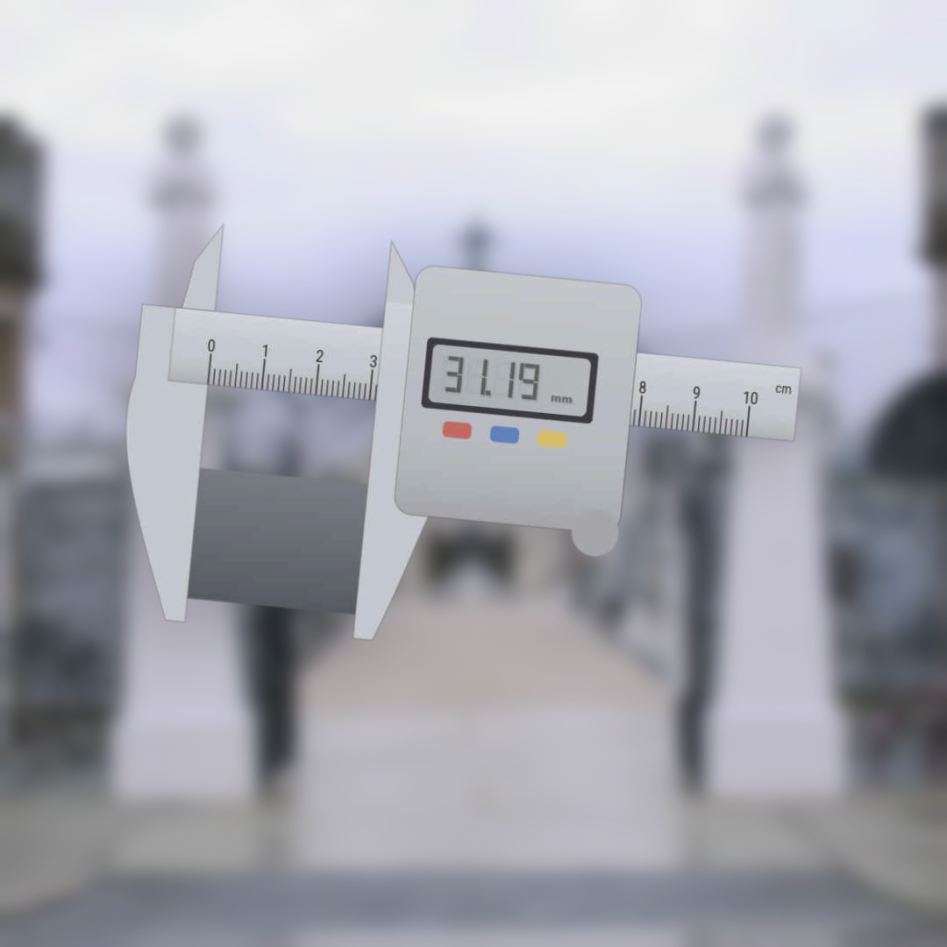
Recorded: value=31.19 unit=mm
